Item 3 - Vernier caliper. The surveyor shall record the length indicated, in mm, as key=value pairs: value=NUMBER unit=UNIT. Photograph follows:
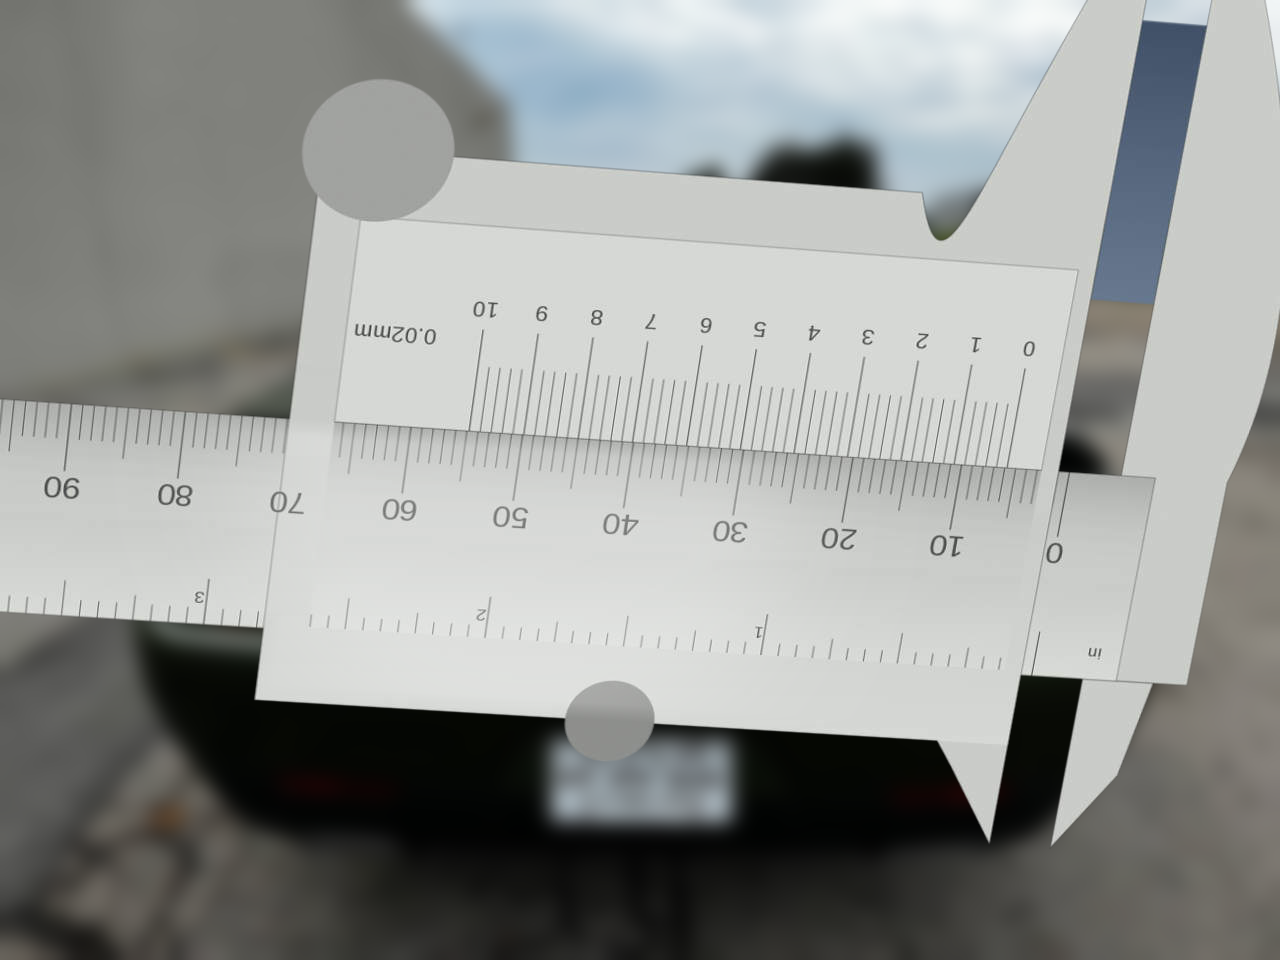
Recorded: value=5.8 unit=mm
